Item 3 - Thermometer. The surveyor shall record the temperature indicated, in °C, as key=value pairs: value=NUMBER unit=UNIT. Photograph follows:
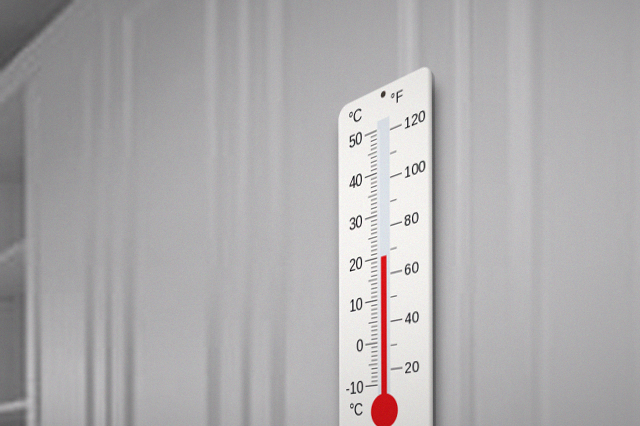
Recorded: value=20 unit=°C
